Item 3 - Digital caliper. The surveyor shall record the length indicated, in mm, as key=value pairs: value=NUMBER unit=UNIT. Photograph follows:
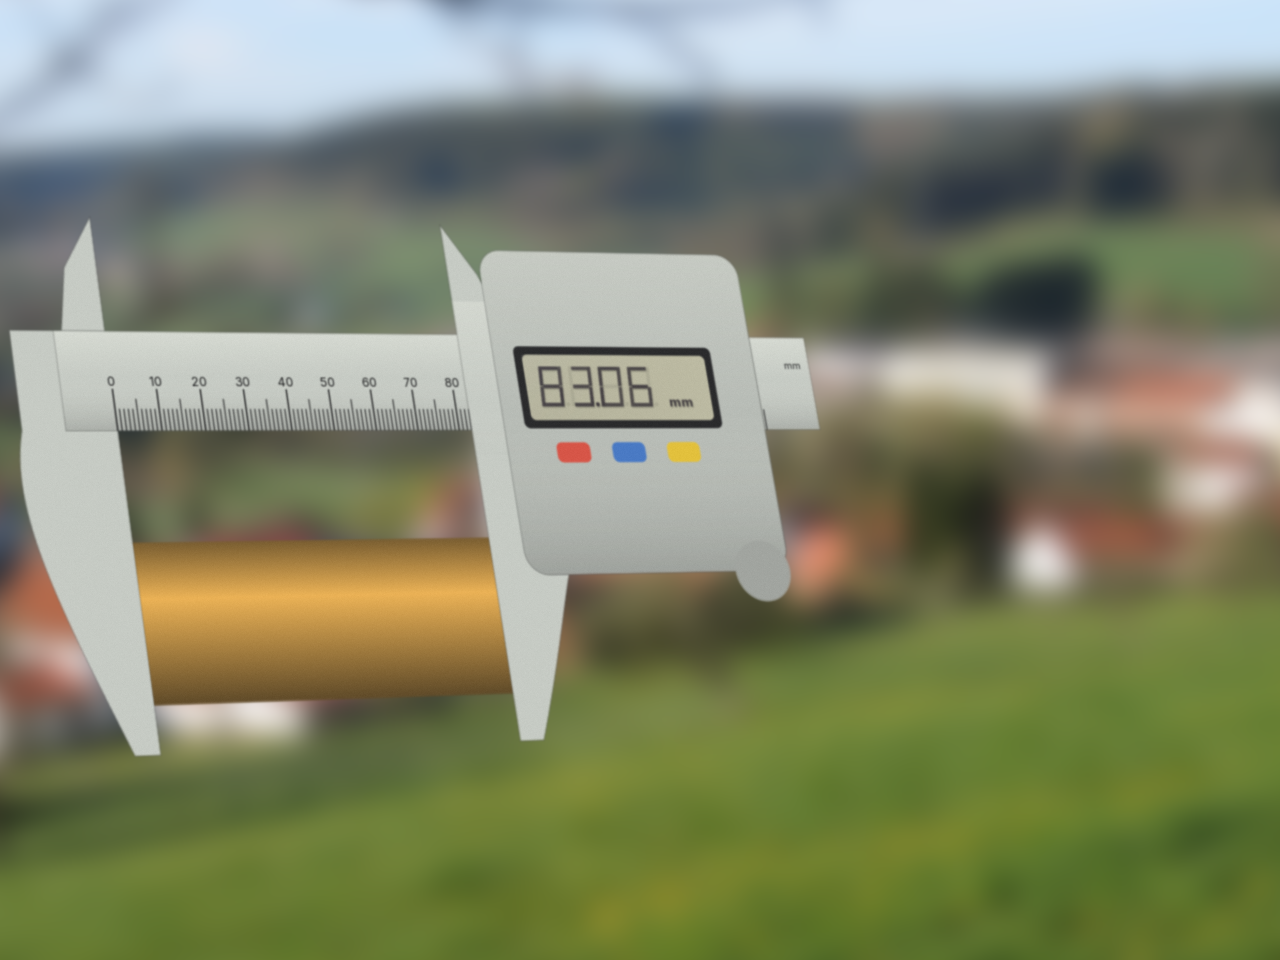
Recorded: value=83.06 unit=mm
